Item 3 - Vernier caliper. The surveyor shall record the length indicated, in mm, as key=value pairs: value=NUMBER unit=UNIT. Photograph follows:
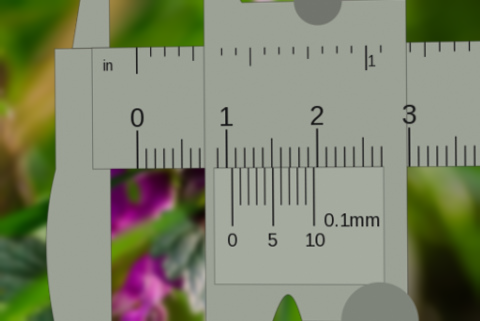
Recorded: value=10.6 unit=mm
